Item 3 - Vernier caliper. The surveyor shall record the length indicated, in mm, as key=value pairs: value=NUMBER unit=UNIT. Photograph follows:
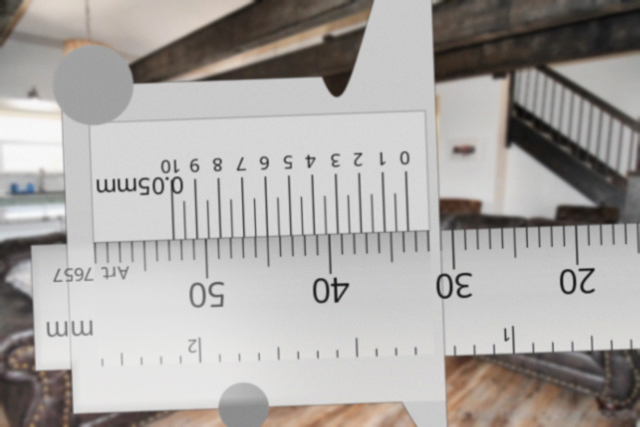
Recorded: value=33.6 unit=mm
